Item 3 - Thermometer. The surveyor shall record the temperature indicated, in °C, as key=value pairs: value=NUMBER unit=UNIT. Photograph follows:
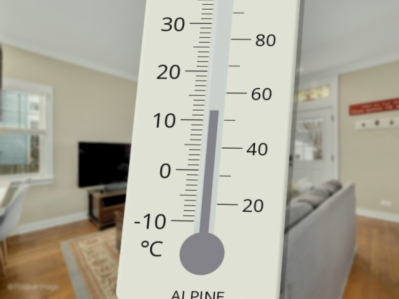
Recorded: value=12 unit=°C
